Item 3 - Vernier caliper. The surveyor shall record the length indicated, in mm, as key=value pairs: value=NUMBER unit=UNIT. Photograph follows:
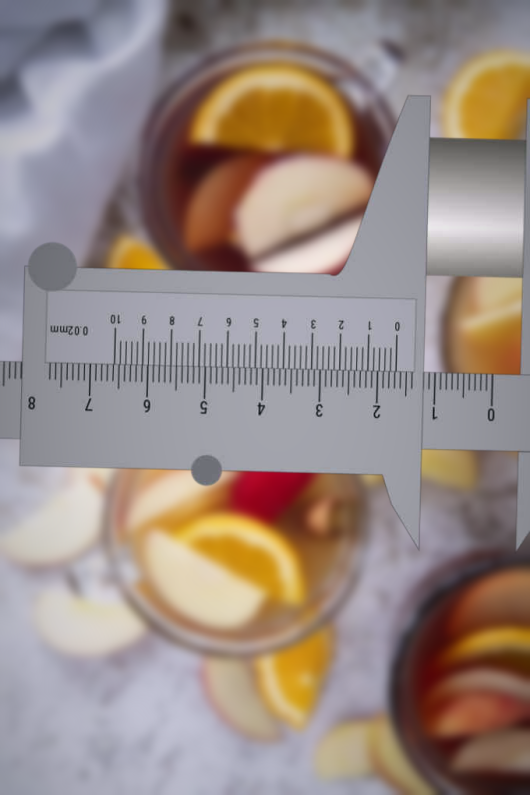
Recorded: value=16.8 unit=mm
